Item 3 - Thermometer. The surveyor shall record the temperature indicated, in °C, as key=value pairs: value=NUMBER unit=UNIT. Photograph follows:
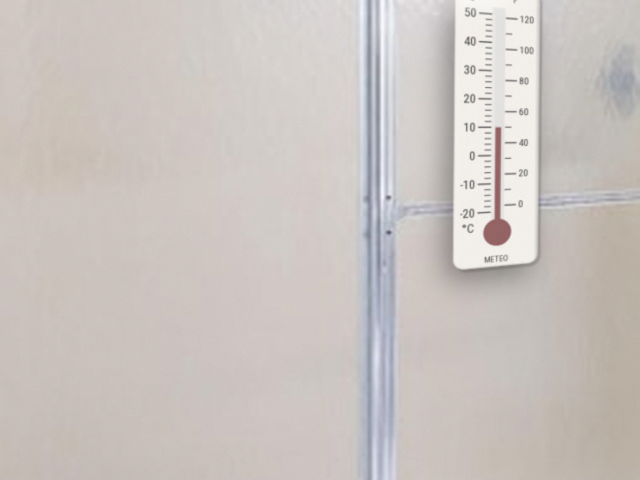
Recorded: value=10 unit=°C
